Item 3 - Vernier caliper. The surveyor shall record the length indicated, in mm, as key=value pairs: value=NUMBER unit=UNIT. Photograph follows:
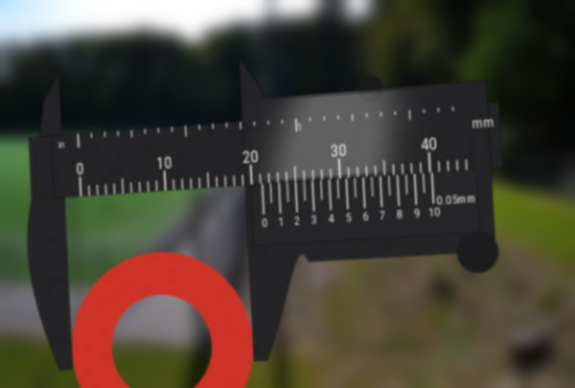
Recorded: value=21.2 unit=mm
